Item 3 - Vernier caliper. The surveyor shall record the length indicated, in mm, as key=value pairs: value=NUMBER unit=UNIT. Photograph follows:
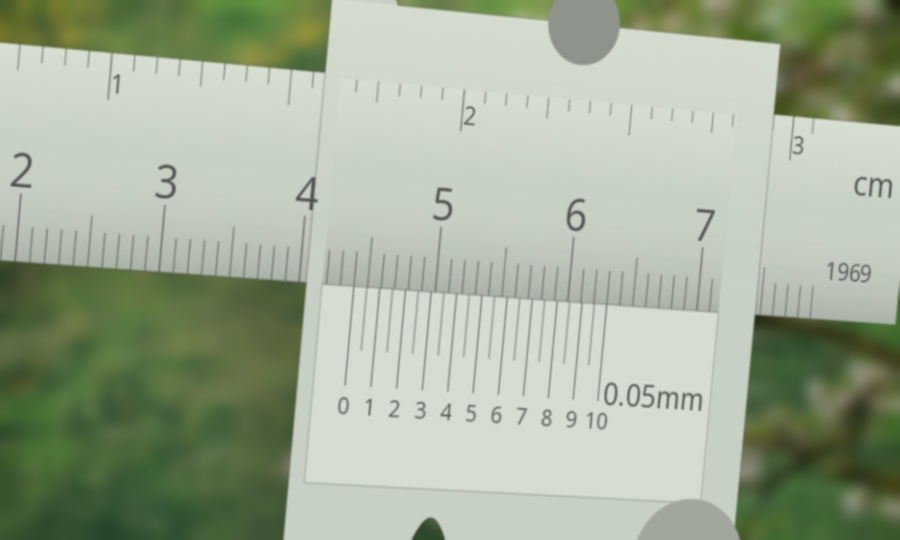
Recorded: value=44.0 unit=mm
